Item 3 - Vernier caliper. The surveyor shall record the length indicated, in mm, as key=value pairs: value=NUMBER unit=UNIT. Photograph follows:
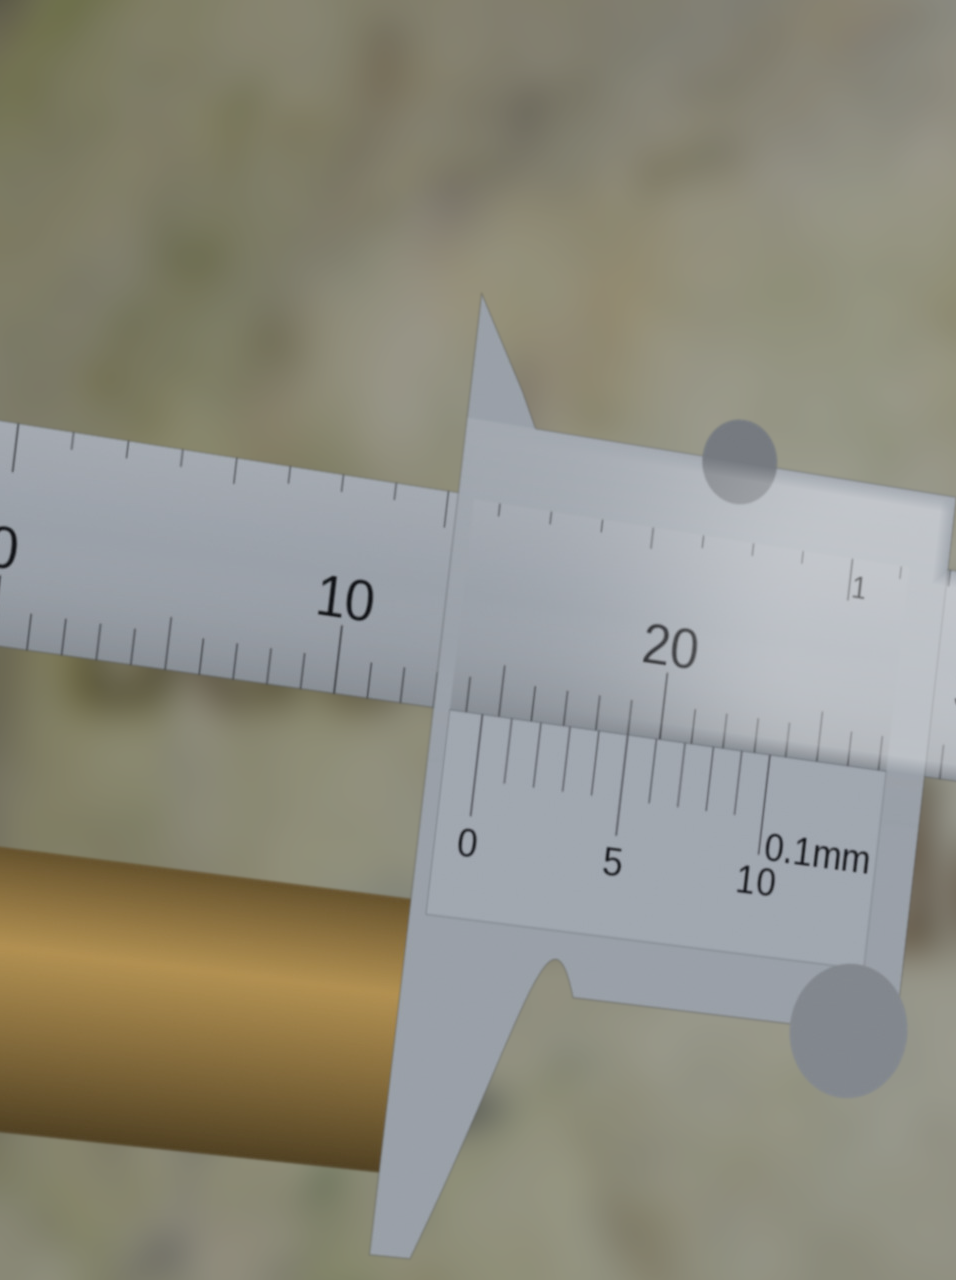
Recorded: value=14.5 unit=mm
